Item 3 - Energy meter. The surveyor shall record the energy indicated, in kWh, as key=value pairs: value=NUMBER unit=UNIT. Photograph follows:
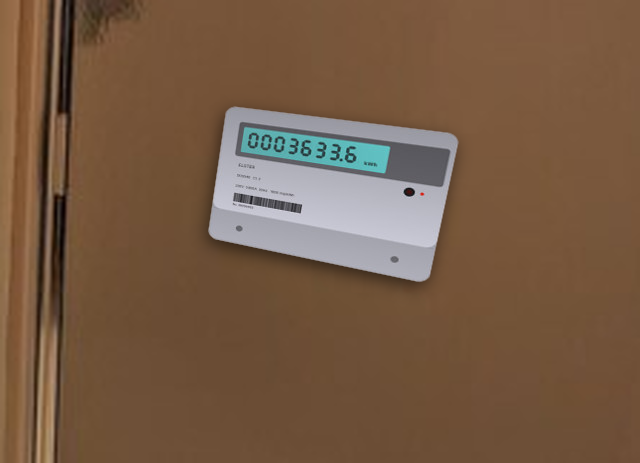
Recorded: value=3633.6 unit=kWh
